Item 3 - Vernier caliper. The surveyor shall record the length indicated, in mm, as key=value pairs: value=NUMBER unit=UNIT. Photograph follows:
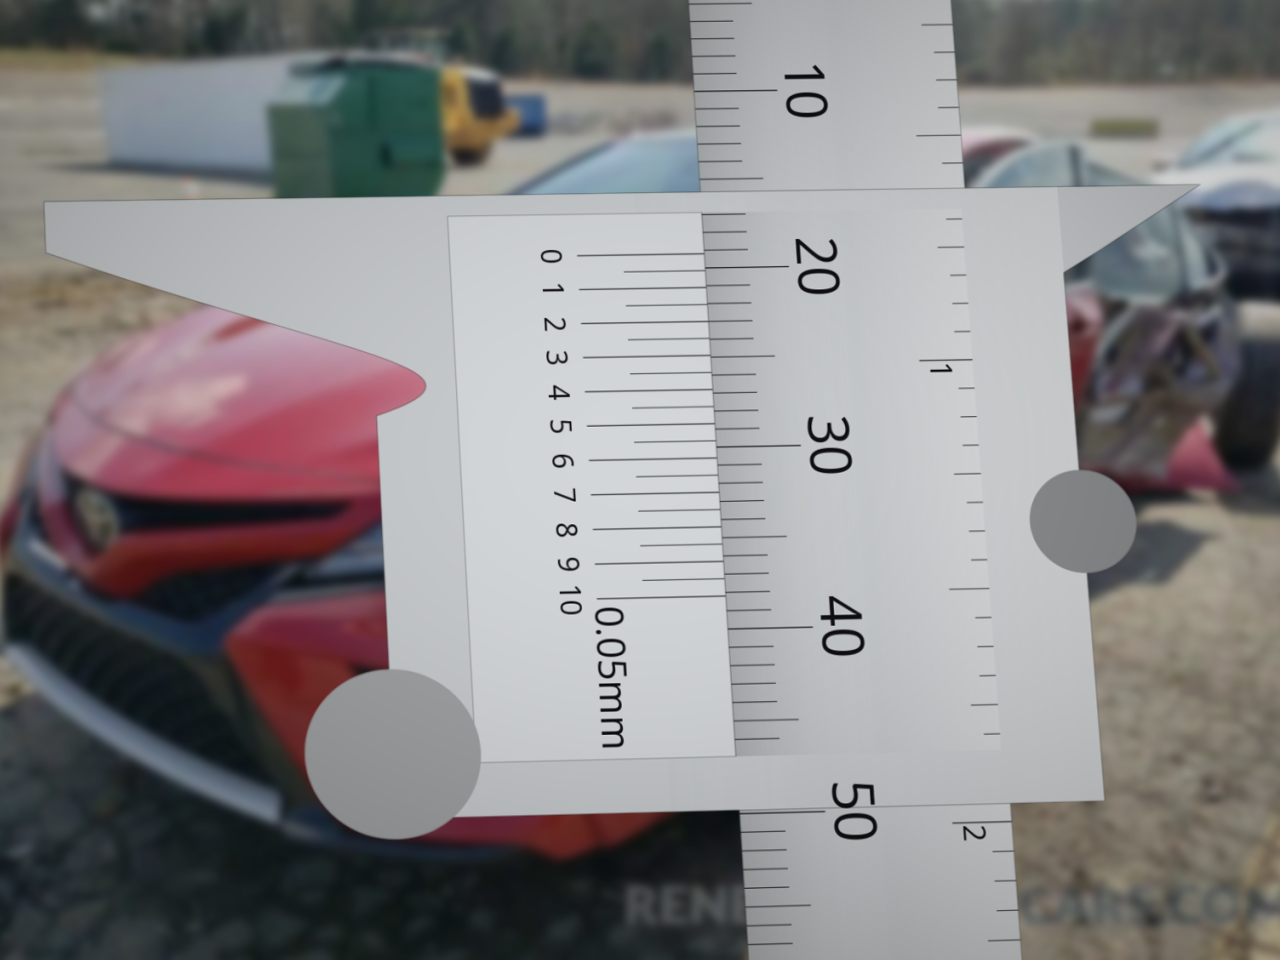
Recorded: value=19.2 unit=mm
